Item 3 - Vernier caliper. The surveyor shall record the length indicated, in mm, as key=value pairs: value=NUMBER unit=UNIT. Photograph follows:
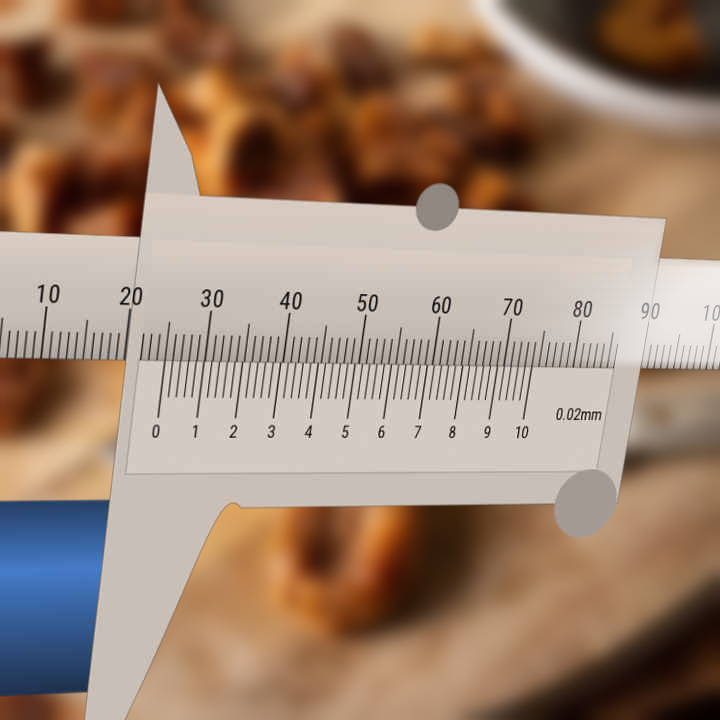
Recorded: value=25.0 unit=mm
